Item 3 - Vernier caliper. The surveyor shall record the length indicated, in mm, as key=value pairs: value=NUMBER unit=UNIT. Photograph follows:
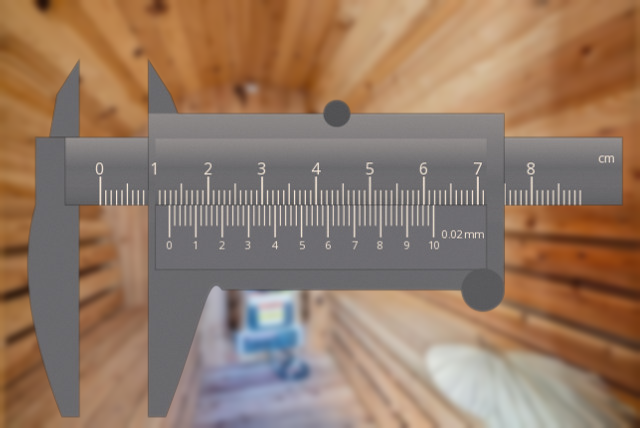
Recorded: value=12.8 unit=mm
